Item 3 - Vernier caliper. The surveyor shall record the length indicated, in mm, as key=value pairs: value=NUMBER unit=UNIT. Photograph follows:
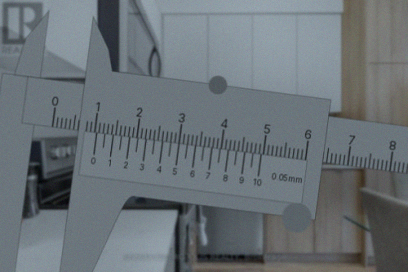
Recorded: value=10.5 unit=mm
